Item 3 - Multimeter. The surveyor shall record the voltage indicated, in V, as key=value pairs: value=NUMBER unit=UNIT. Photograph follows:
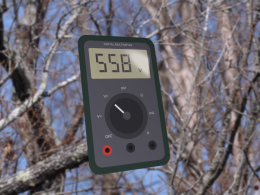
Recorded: value=558 unit=V
